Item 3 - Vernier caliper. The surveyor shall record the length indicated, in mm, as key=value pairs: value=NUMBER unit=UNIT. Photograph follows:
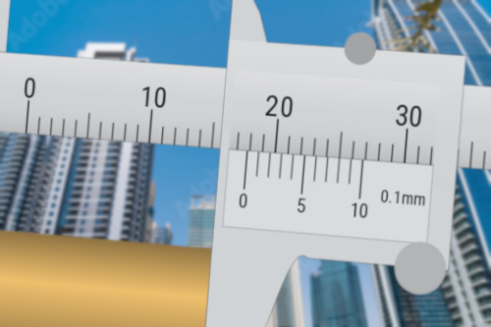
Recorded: value=17.8 unit=mm
